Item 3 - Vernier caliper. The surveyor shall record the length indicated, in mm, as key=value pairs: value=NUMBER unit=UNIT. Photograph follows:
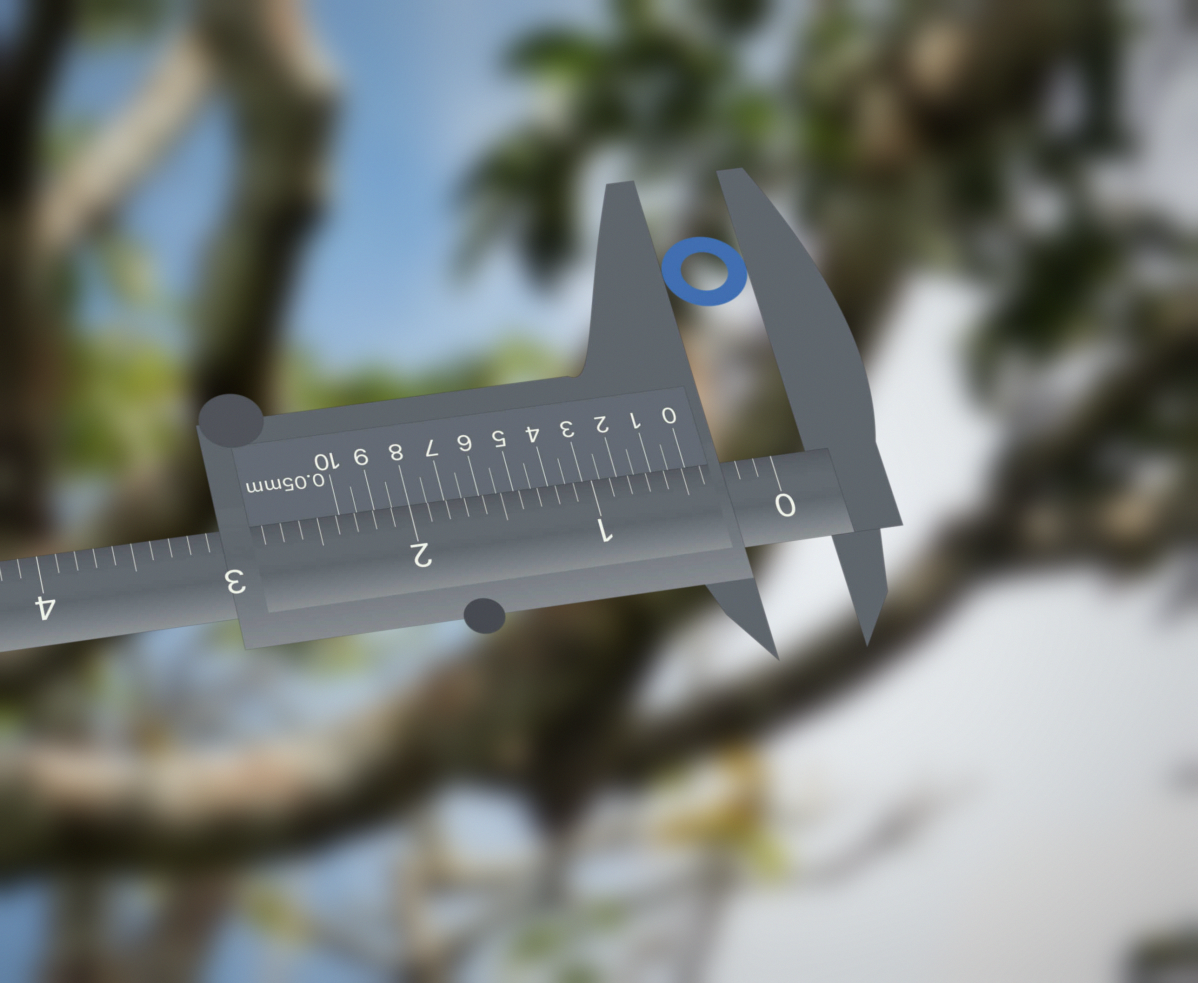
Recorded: value=4.8 unit=mm
